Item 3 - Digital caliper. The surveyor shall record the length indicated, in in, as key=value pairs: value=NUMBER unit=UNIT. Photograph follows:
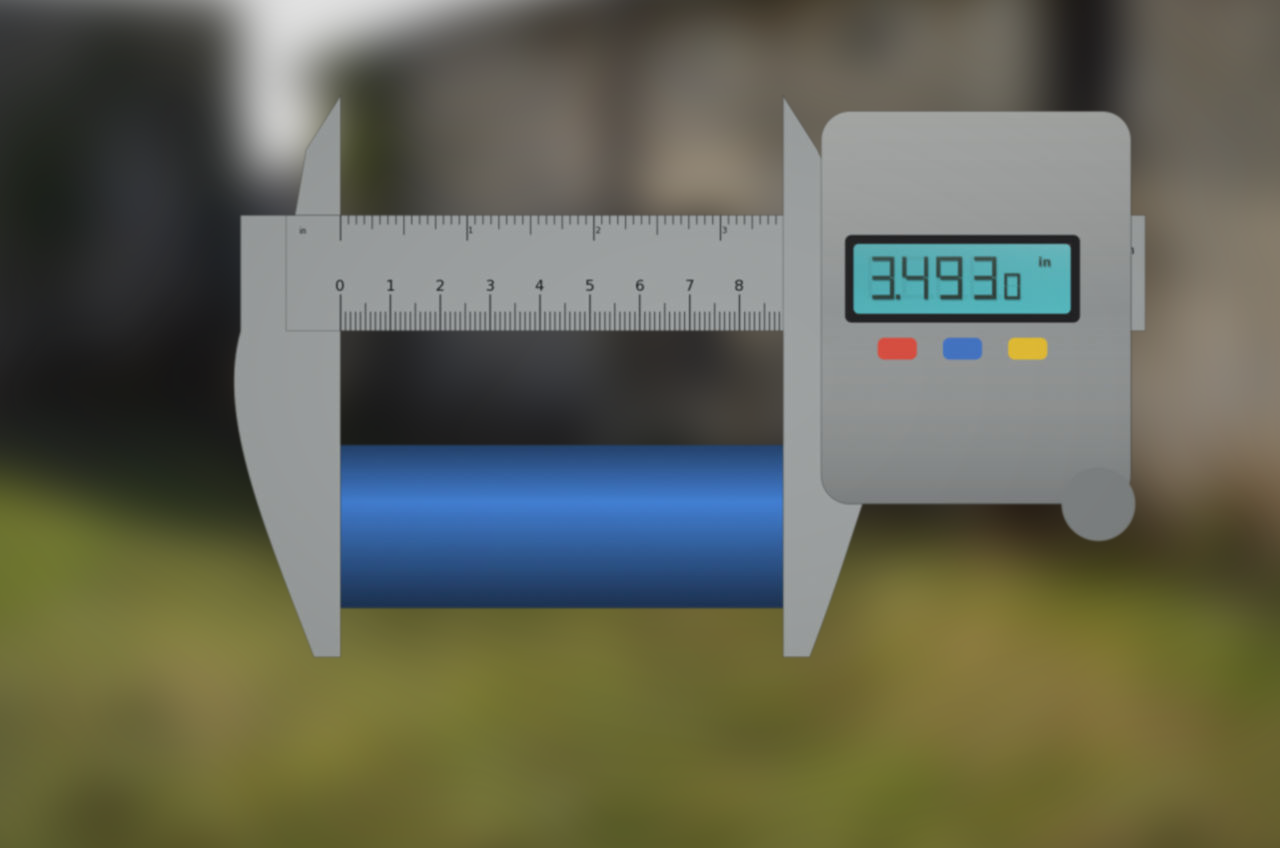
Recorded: value=3.4930 unit=in
